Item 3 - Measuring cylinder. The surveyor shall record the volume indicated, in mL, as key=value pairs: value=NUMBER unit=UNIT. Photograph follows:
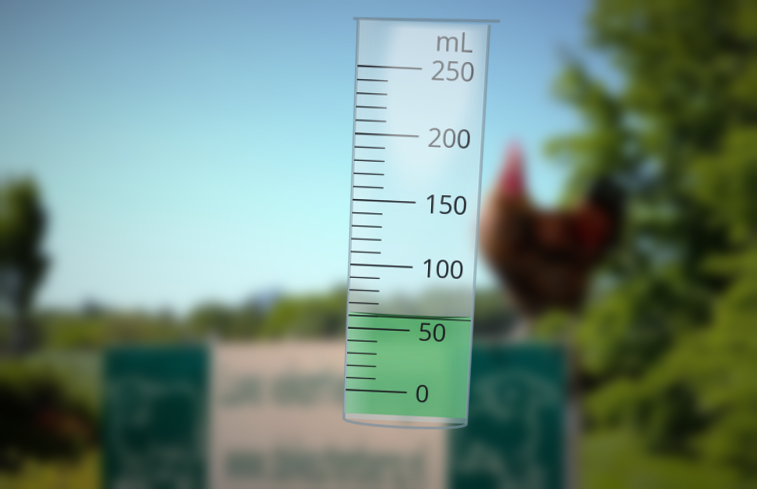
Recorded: value=60 unit=mL
